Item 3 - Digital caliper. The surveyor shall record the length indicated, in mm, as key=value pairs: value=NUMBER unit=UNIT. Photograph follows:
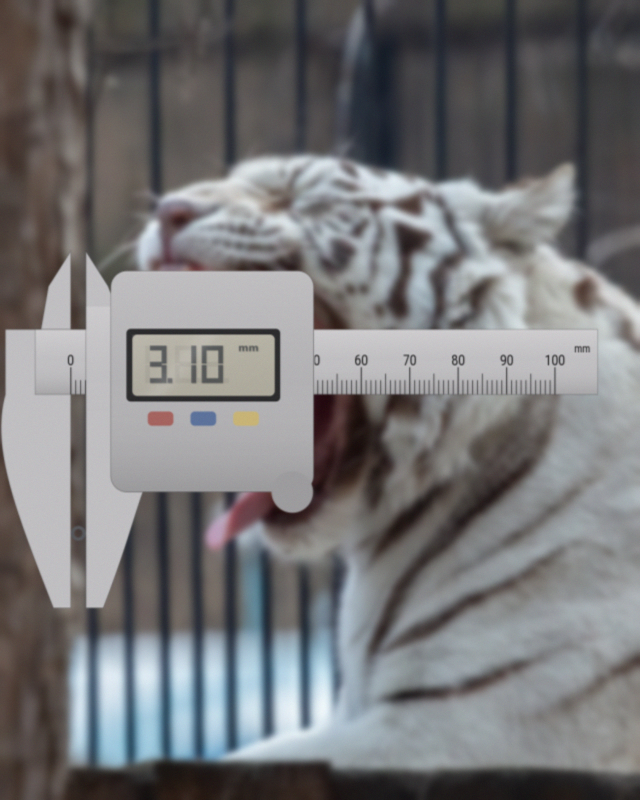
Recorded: value=3.10 unit=mm
